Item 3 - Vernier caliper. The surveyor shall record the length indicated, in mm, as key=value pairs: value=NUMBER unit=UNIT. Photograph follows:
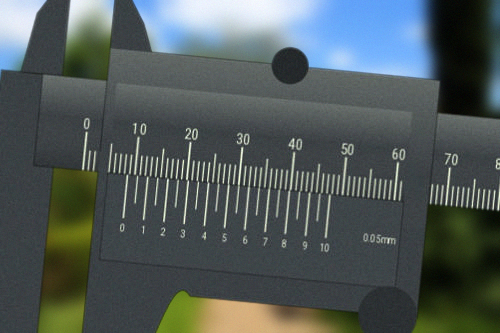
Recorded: value=8.6 unit=mm
